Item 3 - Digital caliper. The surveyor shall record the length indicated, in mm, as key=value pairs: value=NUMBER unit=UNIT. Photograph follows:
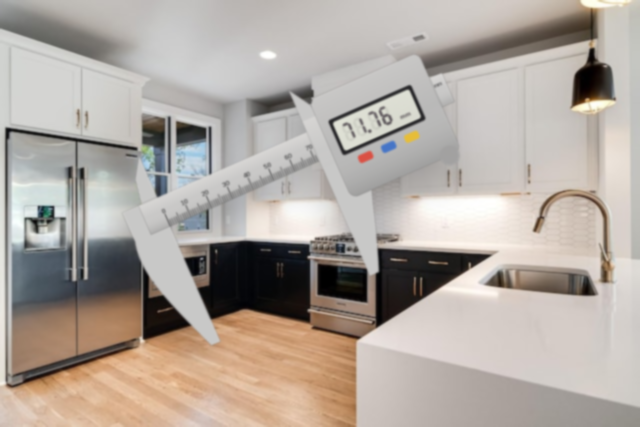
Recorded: value=71.76 unit=mm
